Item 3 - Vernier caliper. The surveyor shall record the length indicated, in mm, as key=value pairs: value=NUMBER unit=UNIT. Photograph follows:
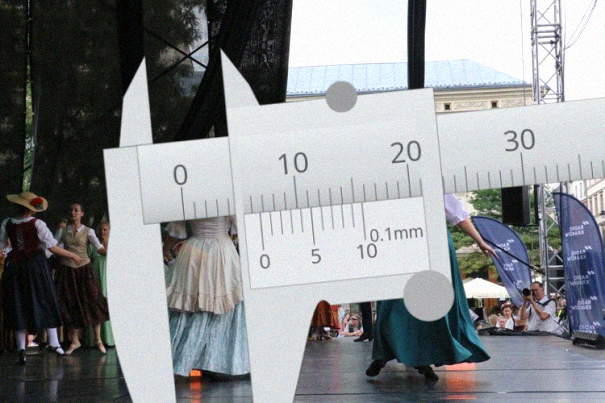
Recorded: value=6.7 unit=mm
